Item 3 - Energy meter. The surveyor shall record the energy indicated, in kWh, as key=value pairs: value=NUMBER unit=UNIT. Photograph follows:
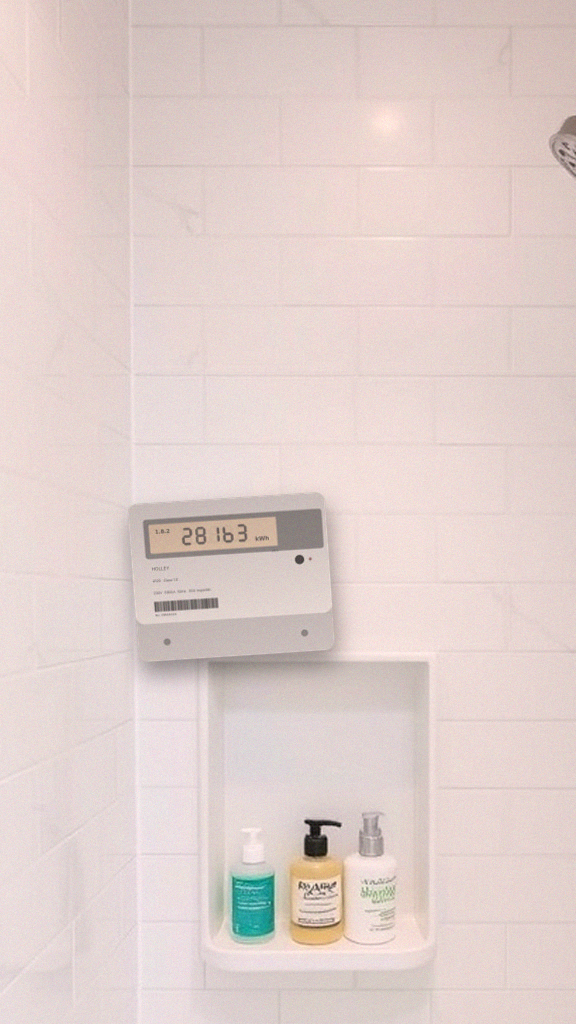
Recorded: value=28163 unit=kWh
